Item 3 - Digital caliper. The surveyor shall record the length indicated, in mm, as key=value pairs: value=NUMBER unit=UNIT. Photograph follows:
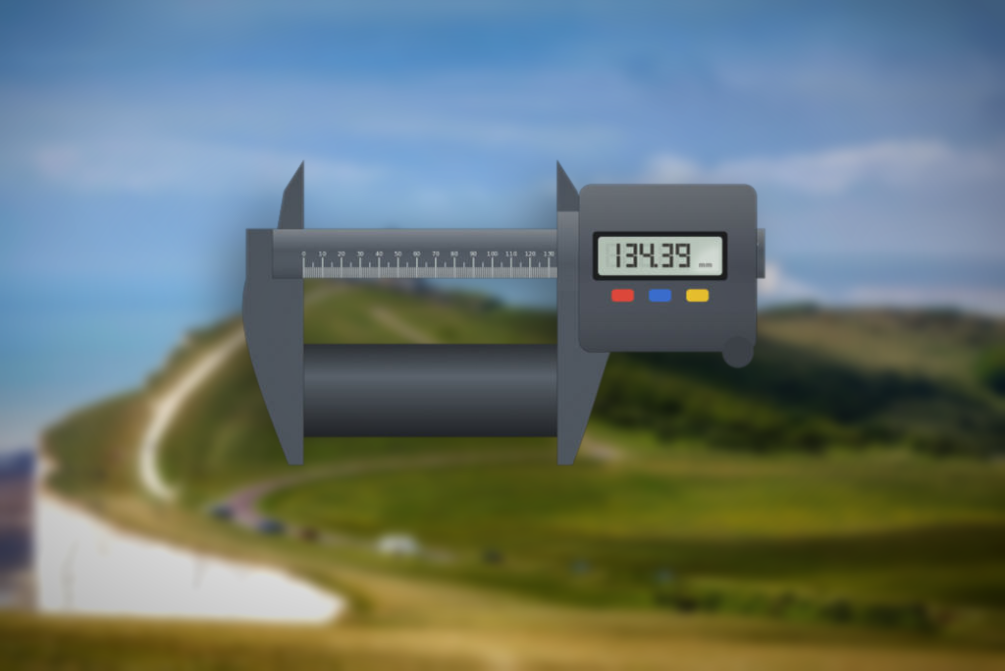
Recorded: value=134.39 unit=mm
